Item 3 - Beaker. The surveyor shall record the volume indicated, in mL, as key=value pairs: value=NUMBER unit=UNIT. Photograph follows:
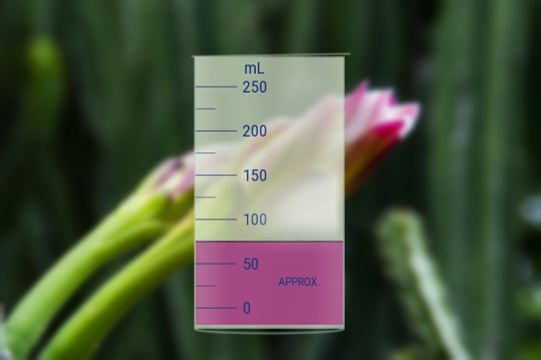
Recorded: value=75 unit=mL
